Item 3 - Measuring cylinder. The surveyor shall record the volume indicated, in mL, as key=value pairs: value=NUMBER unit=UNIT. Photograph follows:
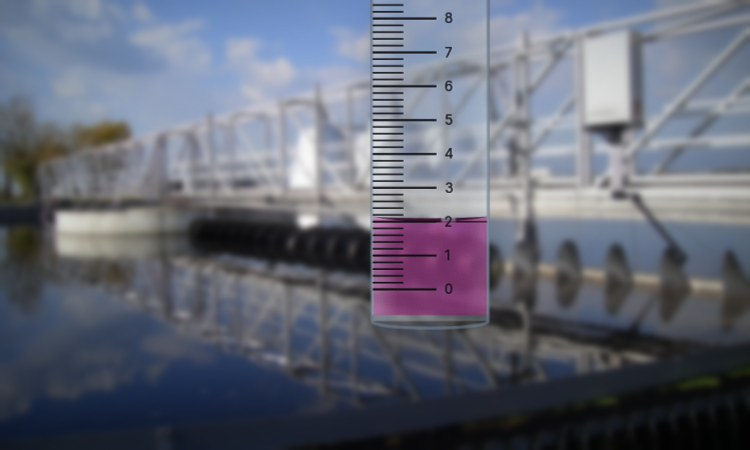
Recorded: value=2 unit=mL
